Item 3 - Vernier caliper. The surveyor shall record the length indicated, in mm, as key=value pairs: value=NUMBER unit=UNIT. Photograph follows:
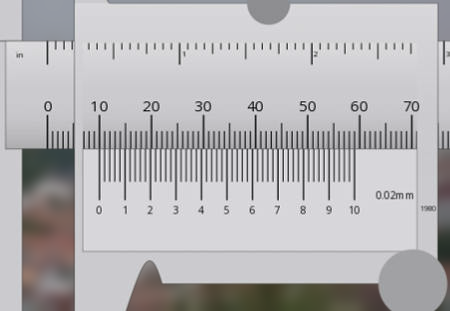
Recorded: value=10.0 unit=mm
